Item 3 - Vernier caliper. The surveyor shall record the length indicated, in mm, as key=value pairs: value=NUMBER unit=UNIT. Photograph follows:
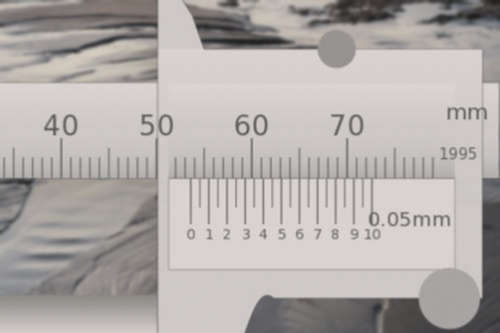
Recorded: value=53.6 unit=mm
